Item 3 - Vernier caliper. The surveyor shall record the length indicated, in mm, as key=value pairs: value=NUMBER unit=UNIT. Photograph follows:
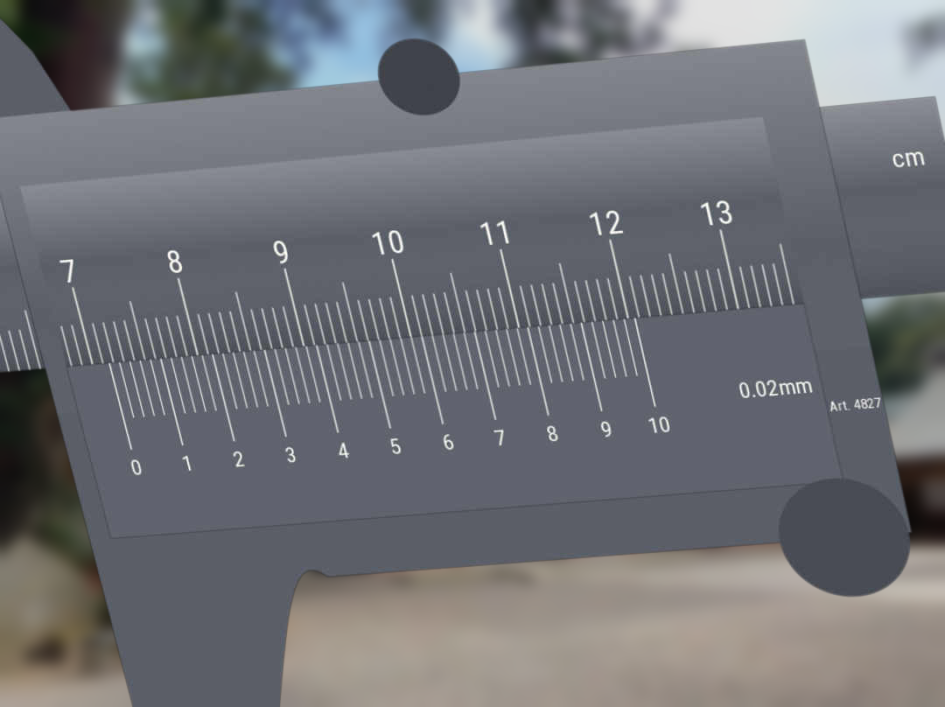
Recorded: value=71.6 unit=mm
